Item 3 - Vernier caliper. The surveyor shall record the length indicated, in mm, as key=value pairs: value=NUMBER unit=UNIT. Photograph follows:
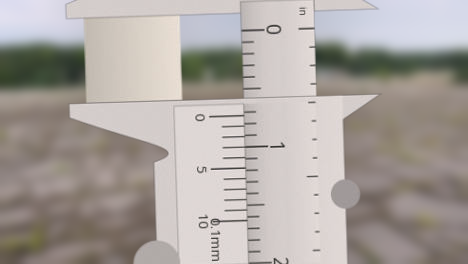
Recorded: value=7.3 unit=mm
